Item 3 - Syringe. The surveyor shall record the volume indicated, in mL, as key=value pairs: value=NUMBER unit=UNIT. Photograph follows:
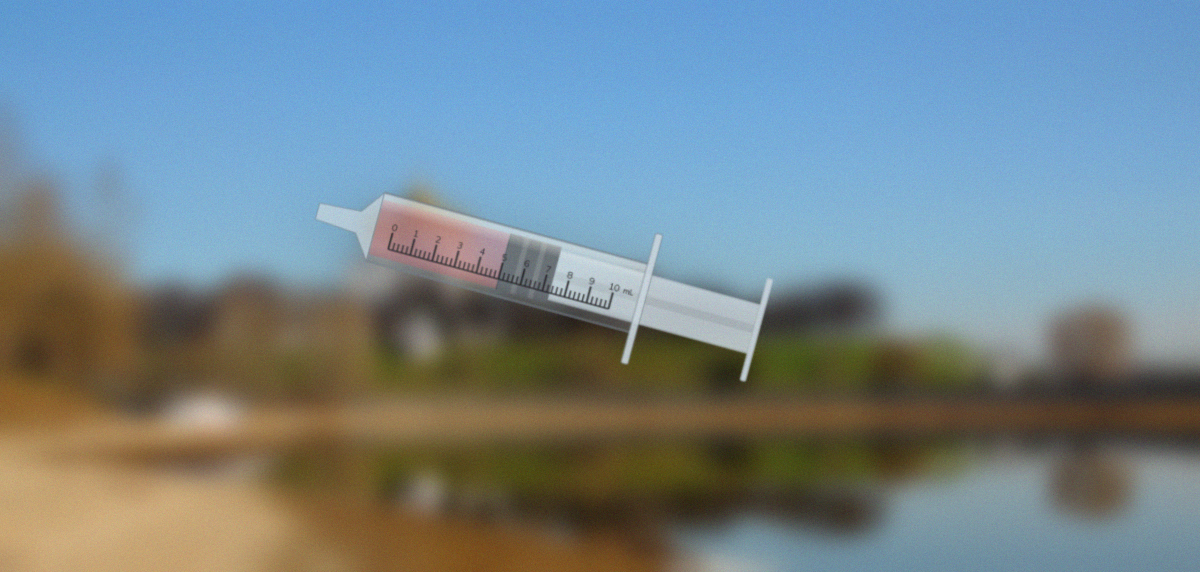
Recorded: value=5 unit=mL
